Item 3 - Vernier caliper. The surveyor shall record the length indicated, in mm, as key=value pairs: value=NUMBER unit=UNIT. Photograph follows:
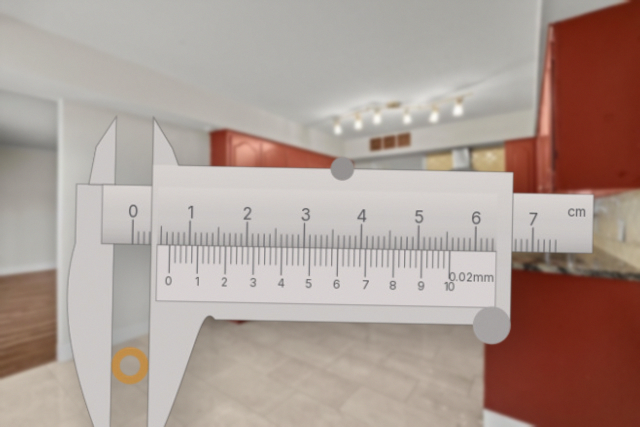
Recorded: value=6.5 unit=mm
